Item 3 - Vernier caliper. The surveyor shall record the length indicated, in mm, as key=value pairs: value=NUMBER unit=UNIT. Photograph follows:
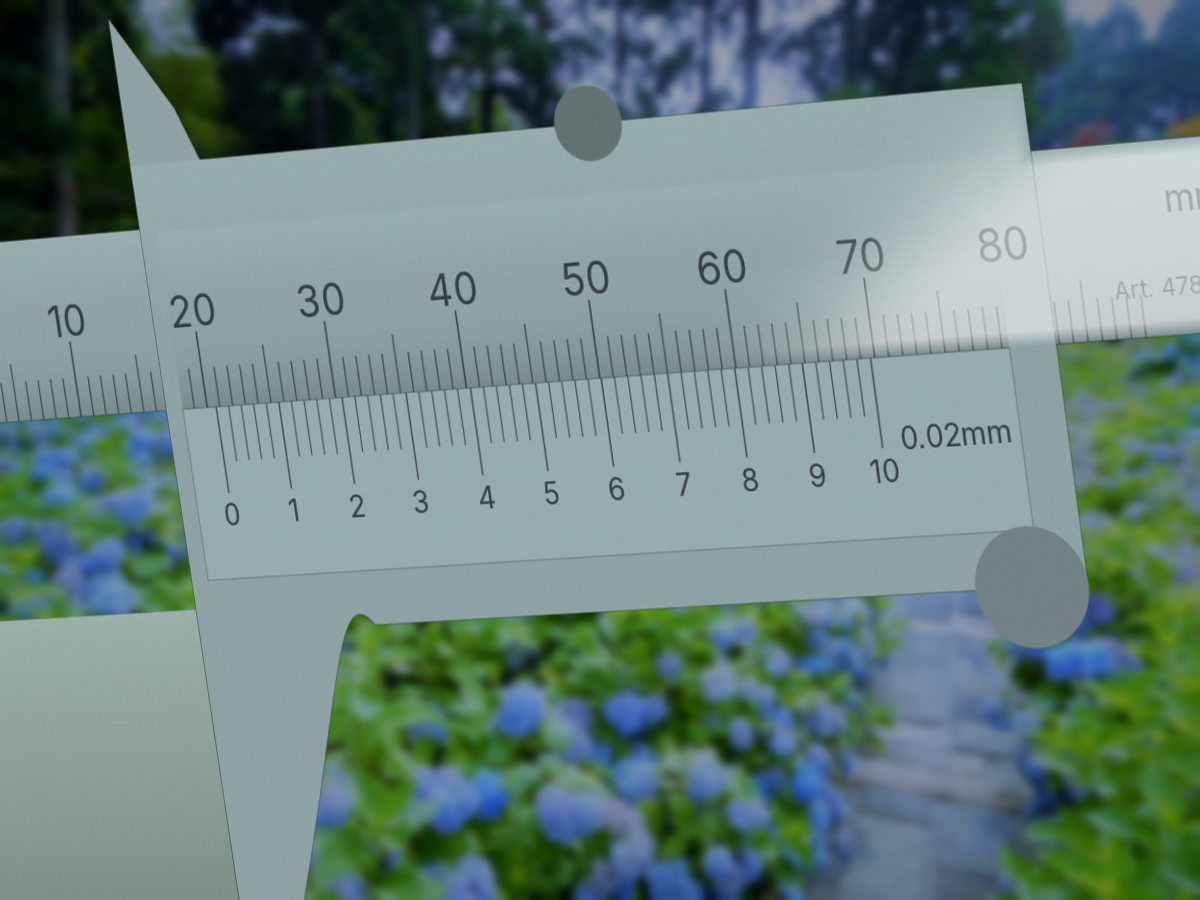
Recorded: value=20.7 unit=mm
